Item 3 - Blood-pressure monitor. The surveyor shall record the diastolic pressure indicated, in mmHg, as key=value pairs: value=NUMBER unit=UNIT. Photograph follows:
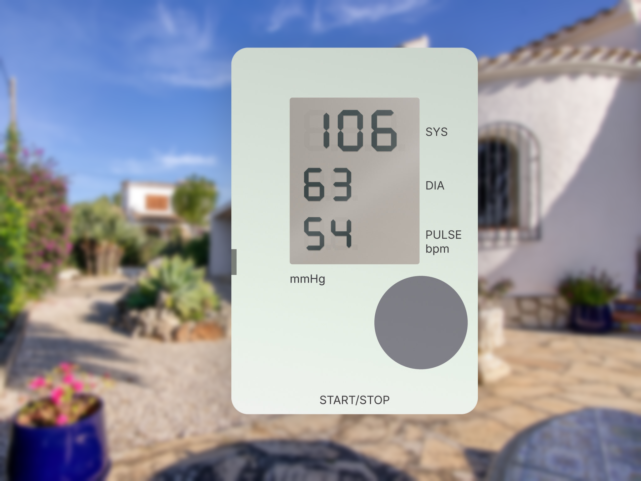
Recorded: value=63 unit=mmHg
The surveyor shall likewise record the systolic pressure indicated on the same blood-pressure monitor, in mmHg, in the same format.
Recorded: value=106 unit=mmHg
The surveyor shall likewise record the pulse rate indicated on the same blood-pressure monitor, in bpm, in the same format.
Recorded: value=54 unit=bpm
